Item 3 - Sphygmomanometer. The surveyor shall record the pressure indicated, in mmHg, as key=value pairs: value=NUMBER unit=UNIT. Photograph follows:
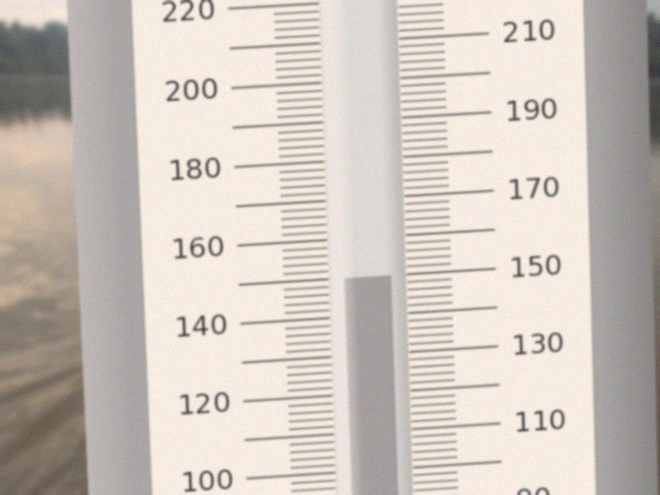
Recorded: value=150 unit=mmHg
